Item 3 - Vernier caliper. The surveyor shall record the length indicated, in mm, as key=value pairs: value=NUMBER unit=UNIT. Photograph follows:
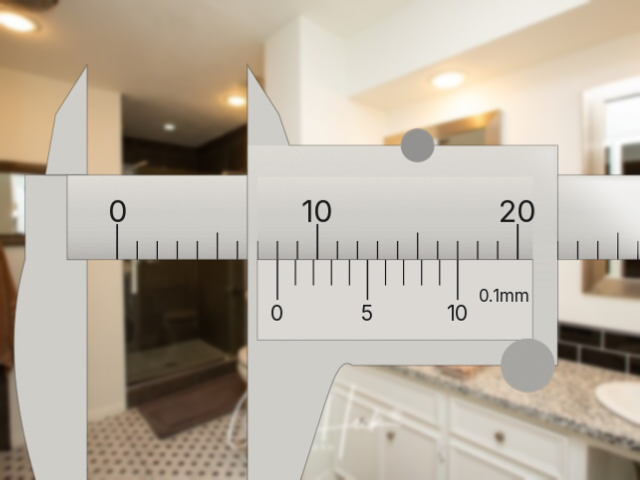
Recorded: value=8.0 unit=mm
